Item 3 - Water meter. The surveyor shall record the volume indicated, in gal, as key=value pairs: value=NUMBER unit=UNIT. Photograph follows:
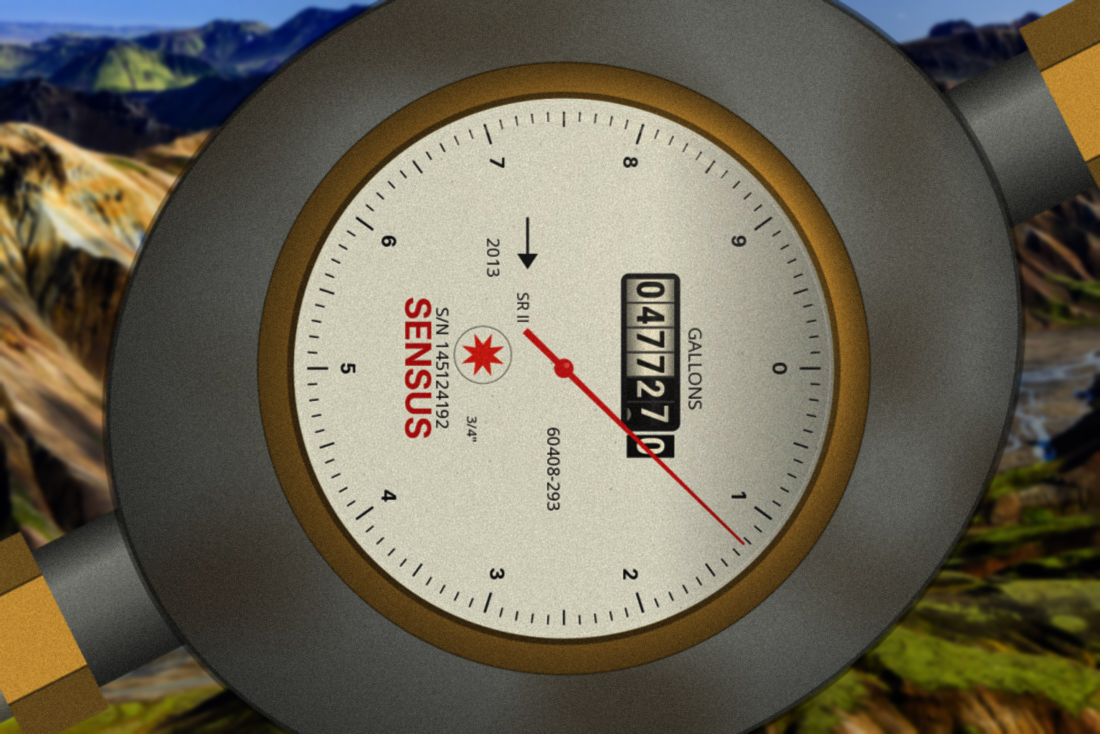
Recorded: value=477271.2 unit=gal
